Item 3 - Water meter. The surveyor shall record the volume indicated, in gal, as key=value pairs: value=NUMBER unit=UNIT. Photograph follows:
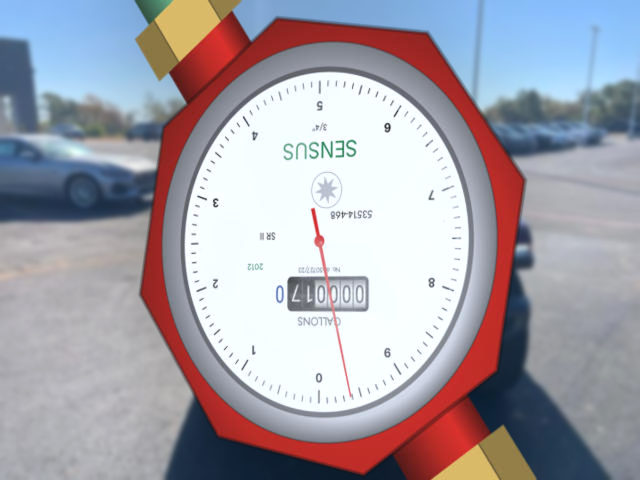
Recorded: value=169.6 unit=gal
